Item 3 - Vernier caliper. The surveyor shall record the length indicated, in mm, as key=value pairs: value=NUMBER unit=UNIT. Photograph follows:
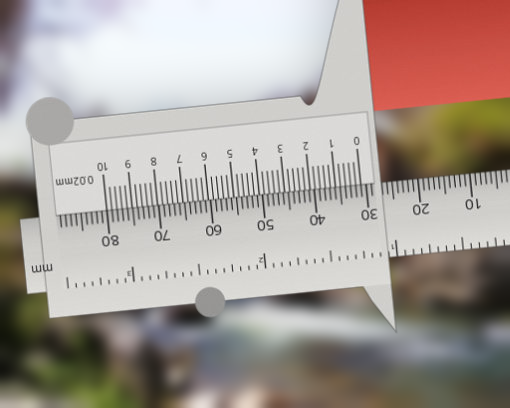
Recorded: value=31.0 unit=mm
